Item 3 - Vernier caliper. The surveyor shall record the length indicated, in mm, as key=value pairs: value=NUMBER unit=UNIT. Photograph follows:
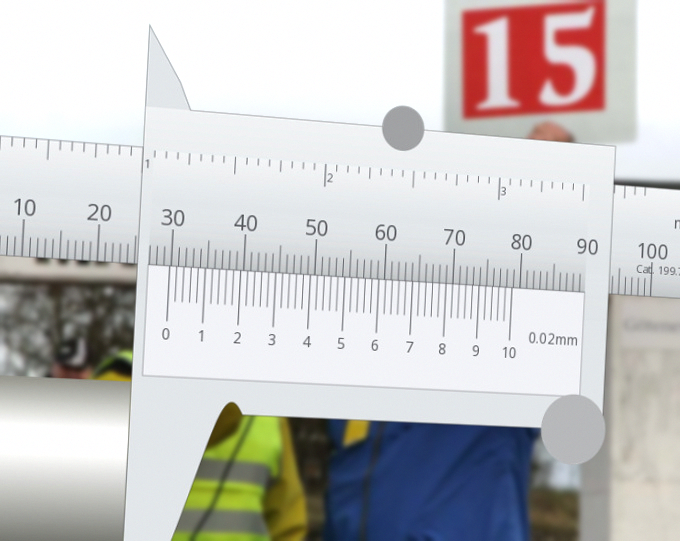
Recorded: value=29.8 unit=mm
